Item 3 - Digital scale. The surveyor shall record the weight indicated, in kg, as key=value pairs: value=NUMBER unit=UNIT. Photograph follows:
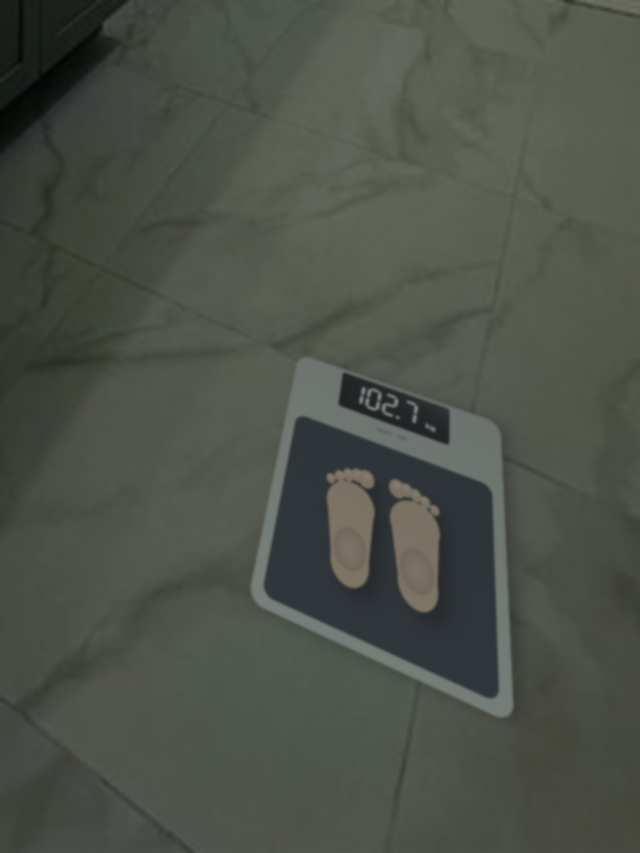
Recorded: value=102.7 unit=kg
